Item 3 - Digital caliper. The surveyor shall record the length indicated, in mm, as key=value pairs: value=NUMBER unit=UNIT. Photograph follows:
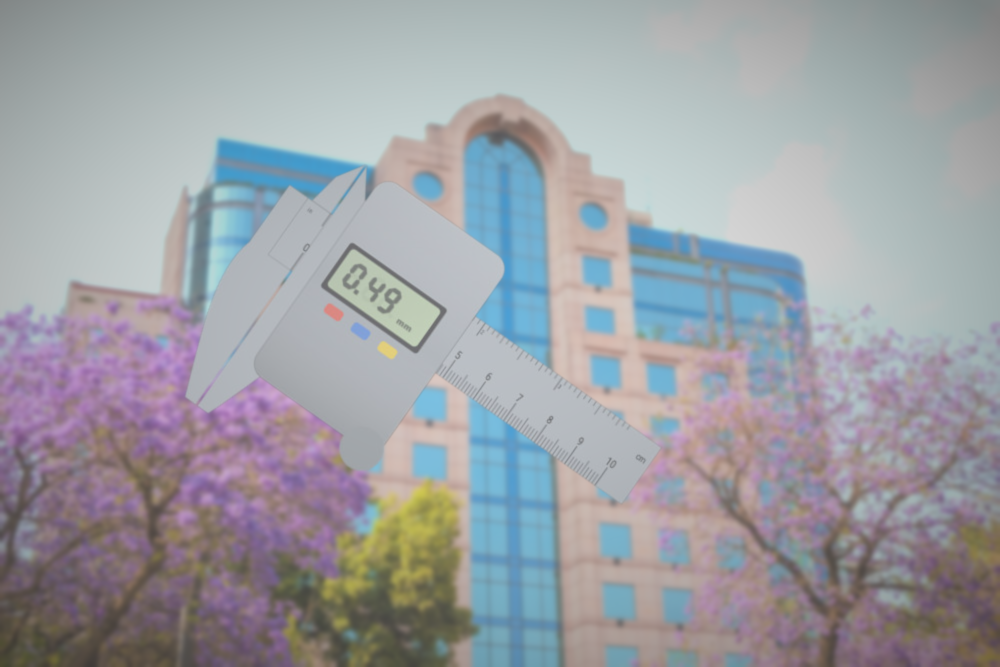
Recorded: value=0.49 unit=mm
